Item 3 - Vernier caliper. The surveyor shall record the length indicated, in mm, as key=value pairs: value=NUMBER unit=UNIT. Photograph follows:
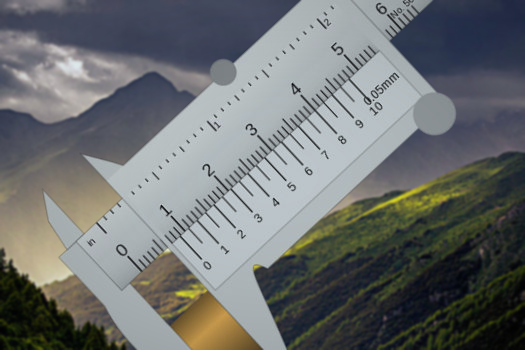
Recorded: value=8.8 unit=mm
